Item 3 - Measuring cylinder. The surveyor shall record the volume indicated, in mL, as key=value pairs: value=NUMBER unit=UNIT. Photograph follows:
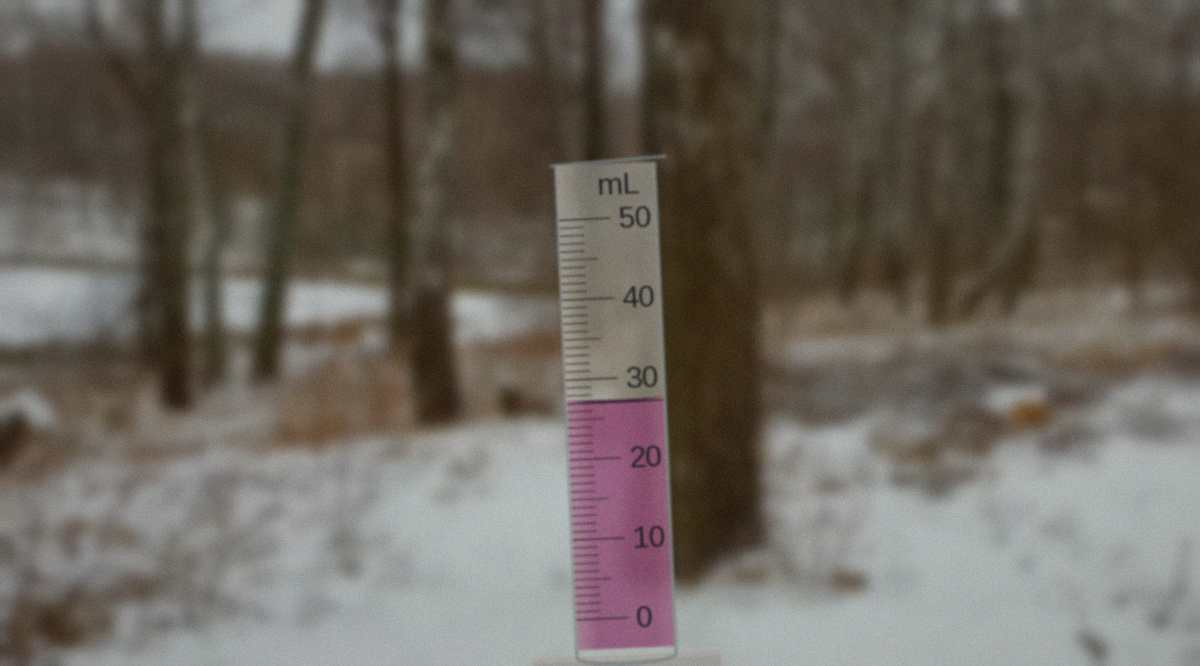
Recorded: value=27 unit=mL
